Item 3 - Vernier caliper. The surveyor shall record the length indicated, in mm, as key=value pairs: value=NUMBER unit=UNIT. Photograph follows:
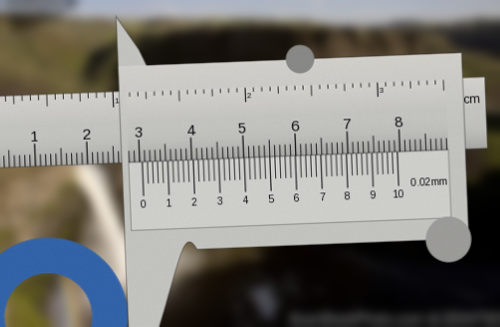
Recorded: value=30.5 unit=mm
